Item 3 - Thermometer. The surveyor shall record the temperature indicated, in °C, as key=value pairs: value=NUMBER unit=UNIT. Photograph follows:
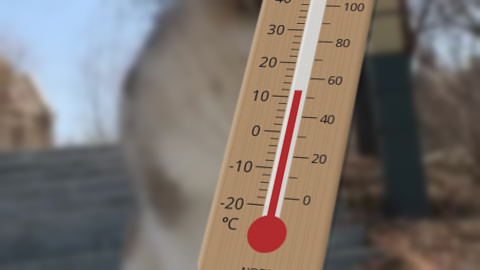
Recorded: value=12 unit=°C
